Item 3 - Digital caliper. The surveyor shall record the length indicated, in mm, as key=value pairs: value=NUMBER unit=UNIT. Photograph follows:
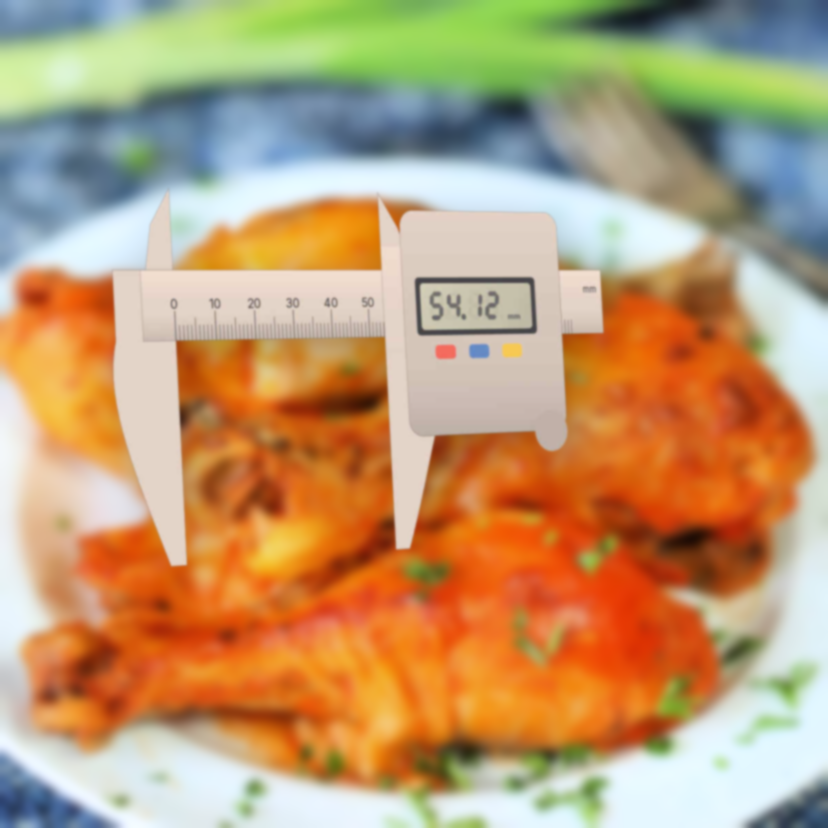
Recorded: value=54.12 unit=mm
